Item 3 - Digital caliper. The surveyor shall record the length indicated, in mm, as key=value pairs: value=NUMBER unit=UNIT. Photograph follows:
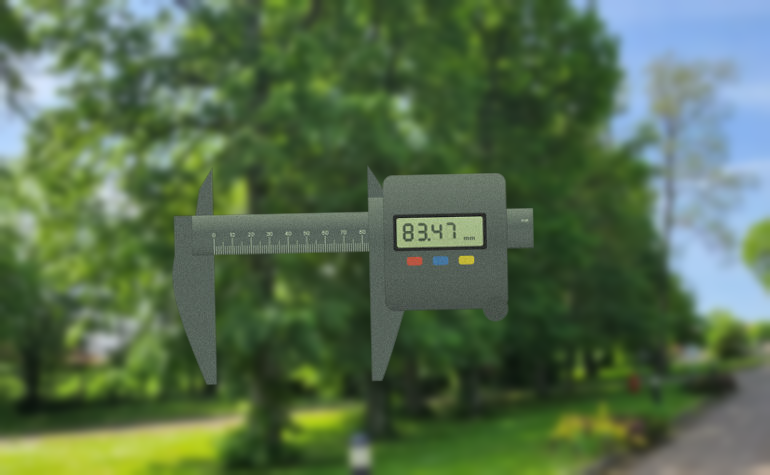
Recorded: value=83.47 unit=mm
